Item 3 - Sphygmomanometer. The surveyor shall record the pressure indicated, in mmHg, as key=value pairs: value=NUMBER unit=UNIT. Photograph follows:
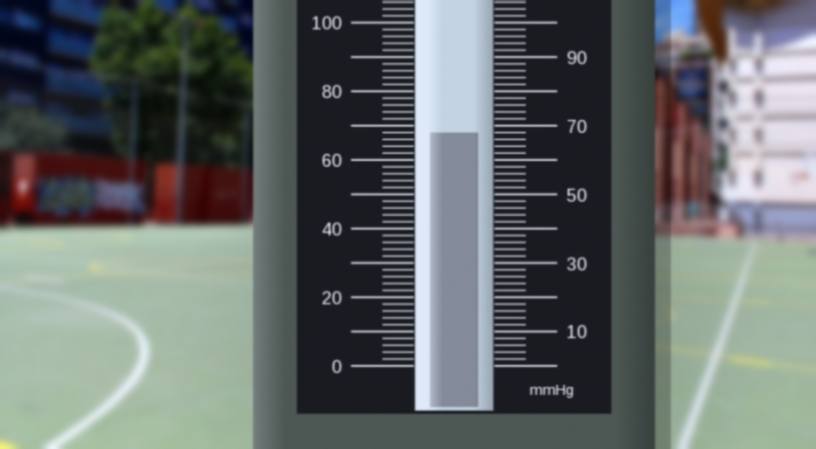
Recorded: value=68 unit=mmHg
